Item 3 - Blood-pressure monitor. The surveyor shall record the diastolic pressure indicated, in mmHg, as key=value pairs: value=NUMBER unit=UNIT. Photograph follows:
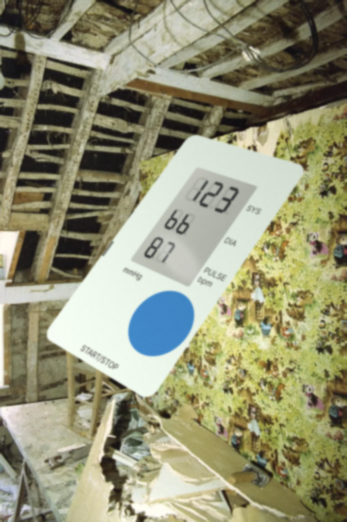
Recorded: value=66 unit=mmHg
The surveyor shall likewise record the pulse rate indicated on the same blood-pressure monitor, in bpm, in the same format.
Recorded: value=87 unit=bpm
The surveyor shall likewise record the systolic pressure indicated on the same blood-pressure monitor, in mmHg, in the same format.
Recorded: value=123 unit=mmHg
